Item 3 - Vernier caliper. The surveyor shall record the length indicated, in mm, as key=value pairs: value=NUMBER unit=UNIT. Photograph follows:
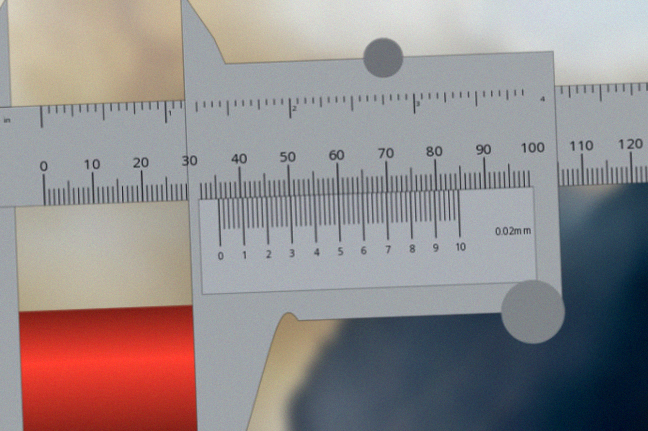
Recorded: value=35.5 unit=mm
